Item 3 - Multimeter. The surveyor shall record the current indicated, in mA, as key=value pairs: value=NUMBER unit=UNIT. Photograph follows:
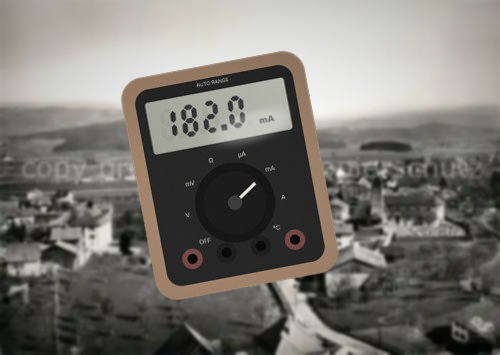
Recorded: value=182.0 unit=mA
